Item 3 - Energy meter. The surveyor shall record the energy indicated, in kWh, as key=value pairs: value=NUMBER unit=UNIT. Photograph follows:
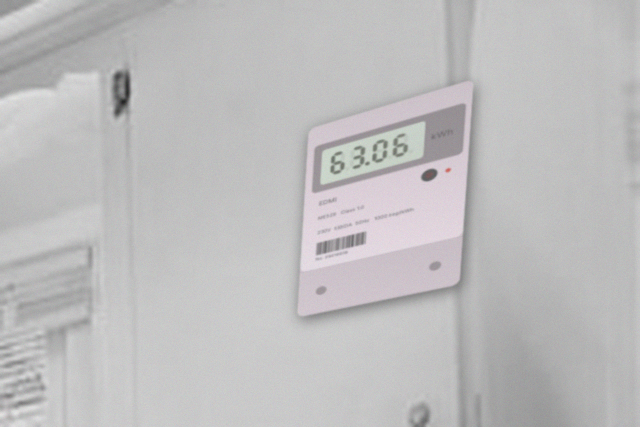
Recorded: value=63.06 unit=kWh
